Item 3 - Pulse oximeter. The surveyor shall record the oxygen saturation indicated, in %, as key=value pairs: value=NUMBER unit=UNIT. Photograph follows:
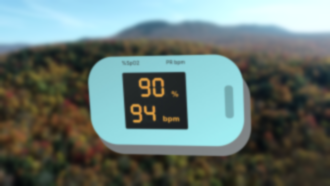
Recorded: value=90 unit=%
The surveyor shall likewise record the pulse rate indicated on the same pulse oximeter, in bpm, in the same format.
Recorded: value=94 unit=bpm
